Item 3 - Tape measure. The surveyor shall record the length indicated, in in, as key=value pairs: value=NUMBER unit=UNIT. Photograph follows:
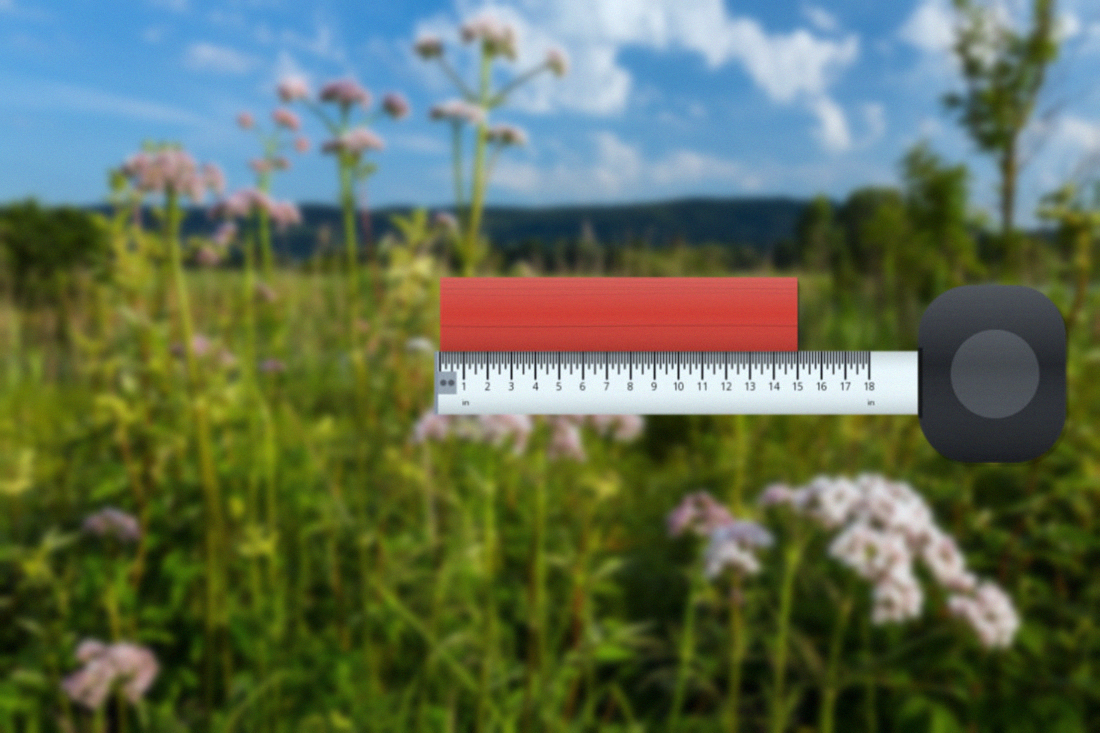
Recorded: value=15 unit=in
